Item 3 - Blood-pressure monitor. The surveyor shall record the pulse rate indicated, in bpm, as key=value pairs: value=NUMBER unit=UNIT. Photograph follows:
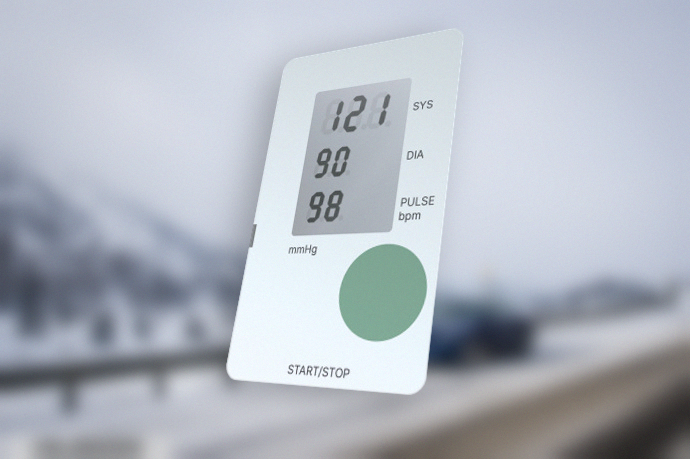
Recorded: value=98 unit=bpm
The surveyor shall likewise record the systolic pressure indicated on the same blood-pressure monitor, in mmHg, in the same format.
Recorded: value=121 unit=mmHg
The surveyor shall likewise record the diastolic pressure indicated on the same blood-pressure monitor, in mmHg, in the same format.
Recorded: value=90 unit=mmHg
